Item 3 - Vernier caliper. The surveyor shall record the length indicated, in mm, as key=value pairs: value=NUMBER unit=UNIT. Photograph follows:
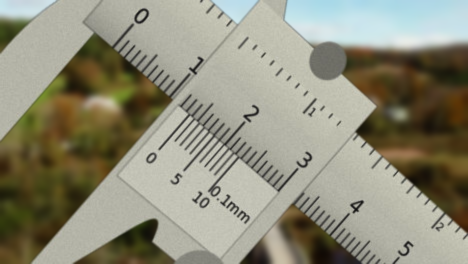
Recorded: value=13.6 unit=mm
